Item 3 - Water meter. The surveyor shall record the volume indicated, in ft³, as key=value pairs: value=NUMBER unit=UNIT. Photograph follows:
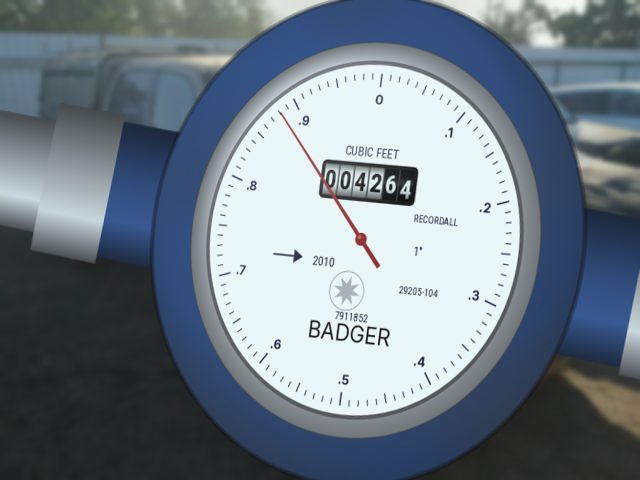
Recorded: value=4263.88 unit=ft³
